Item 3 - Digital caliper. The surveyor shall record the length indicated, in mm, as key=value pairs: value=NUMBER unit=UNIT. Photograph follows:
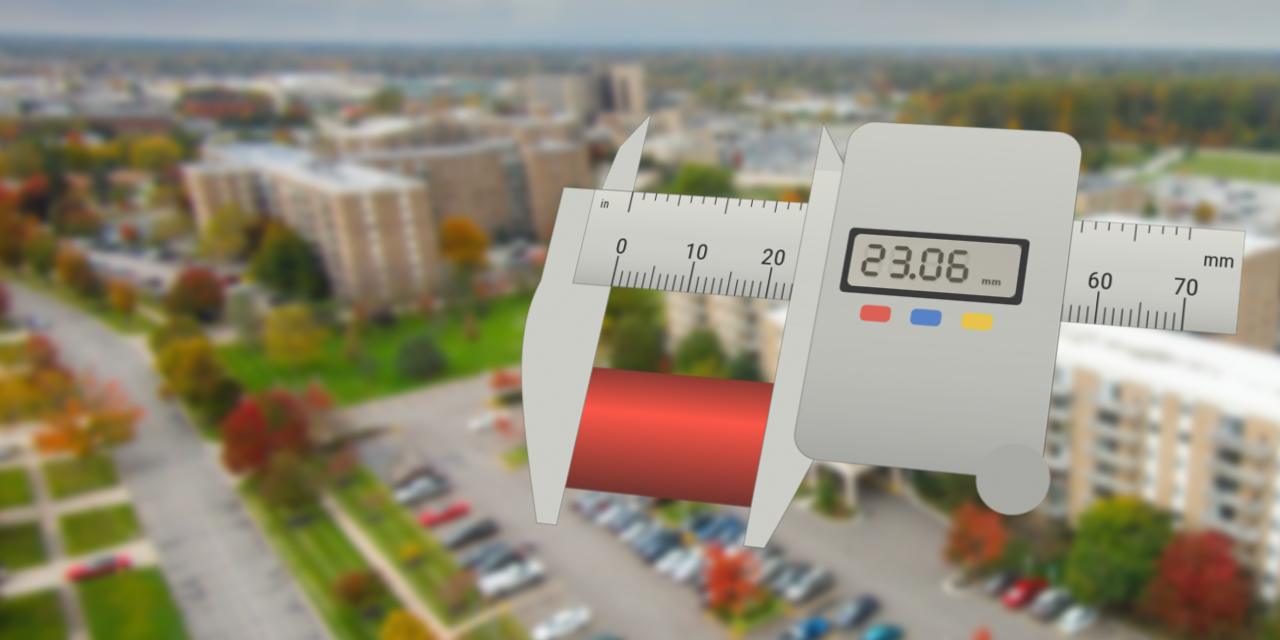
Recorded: value=23.06 unit=mm
